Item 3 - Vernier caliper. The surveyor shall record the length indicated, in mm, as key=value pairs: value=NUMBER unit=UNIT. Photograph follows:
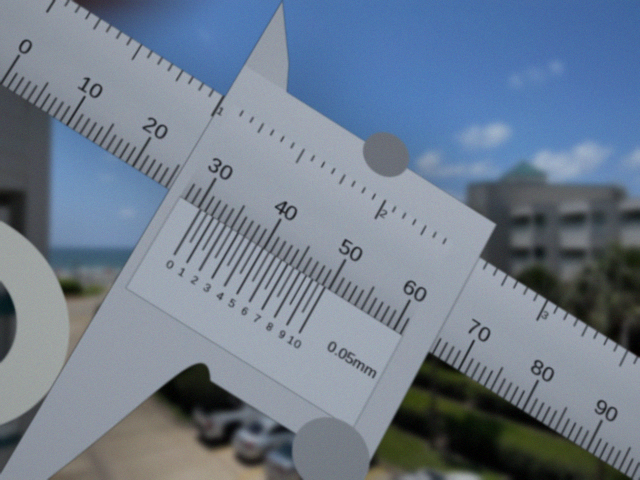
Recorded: value=30.4 unit=mm
